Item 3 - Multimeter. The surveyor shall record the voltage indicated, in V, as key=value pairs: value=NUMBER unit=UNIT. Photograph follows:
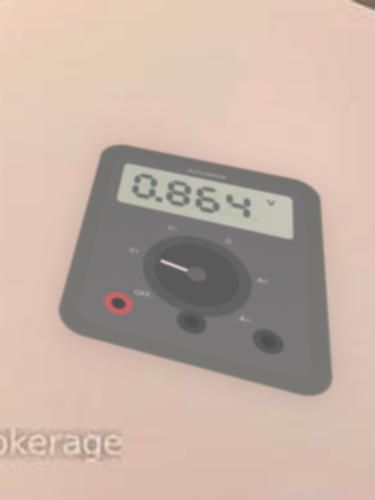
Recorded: value=0.864 unit=V
